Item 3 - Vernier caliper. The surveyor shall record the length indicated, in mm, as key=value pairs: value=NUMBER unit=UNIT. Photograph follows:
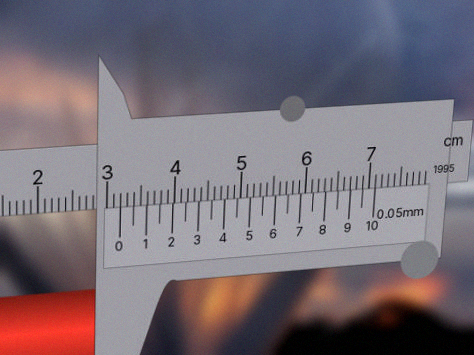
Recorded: value=32.0 unit=mm
